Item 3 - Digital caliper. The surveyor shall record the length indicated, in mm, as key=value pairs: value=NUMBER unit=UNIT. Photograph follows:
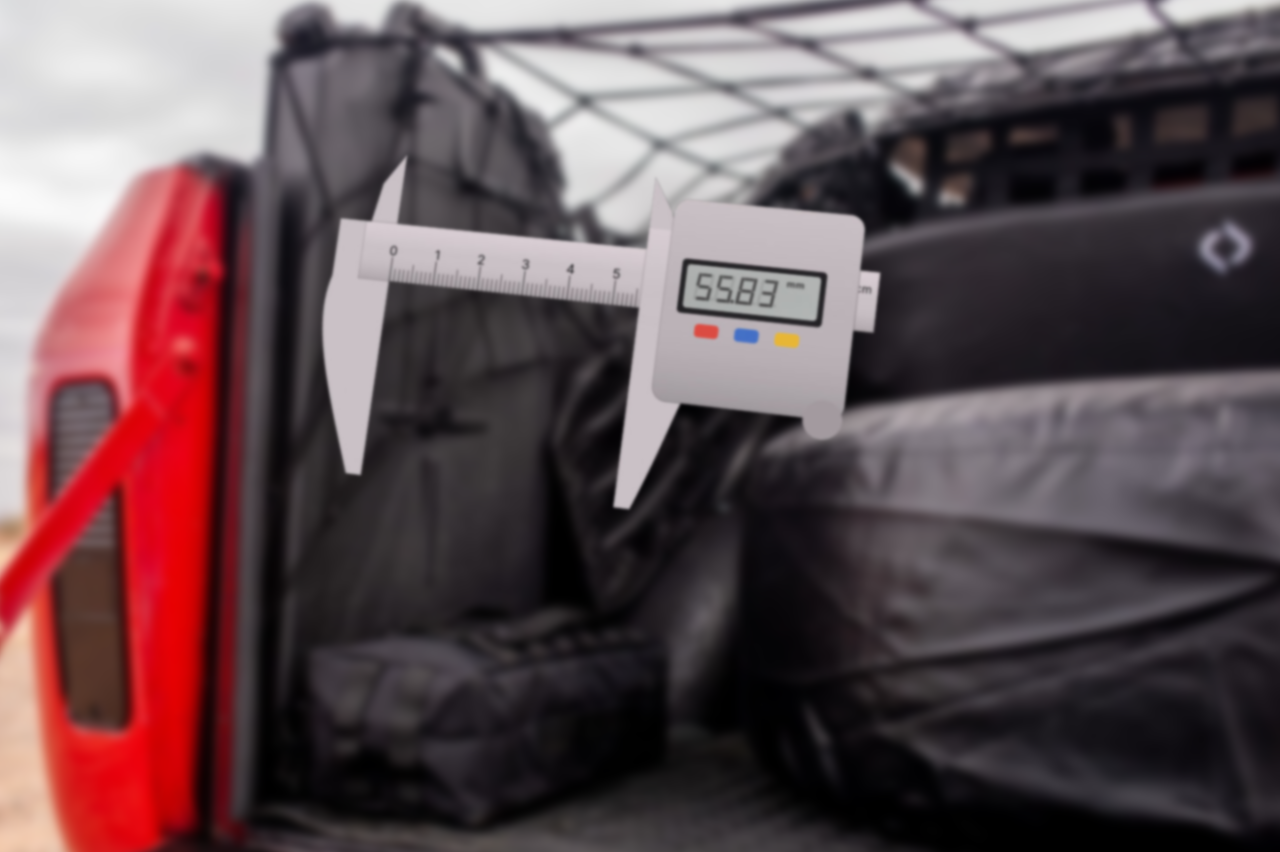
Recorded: value=55.83 unit=mm
